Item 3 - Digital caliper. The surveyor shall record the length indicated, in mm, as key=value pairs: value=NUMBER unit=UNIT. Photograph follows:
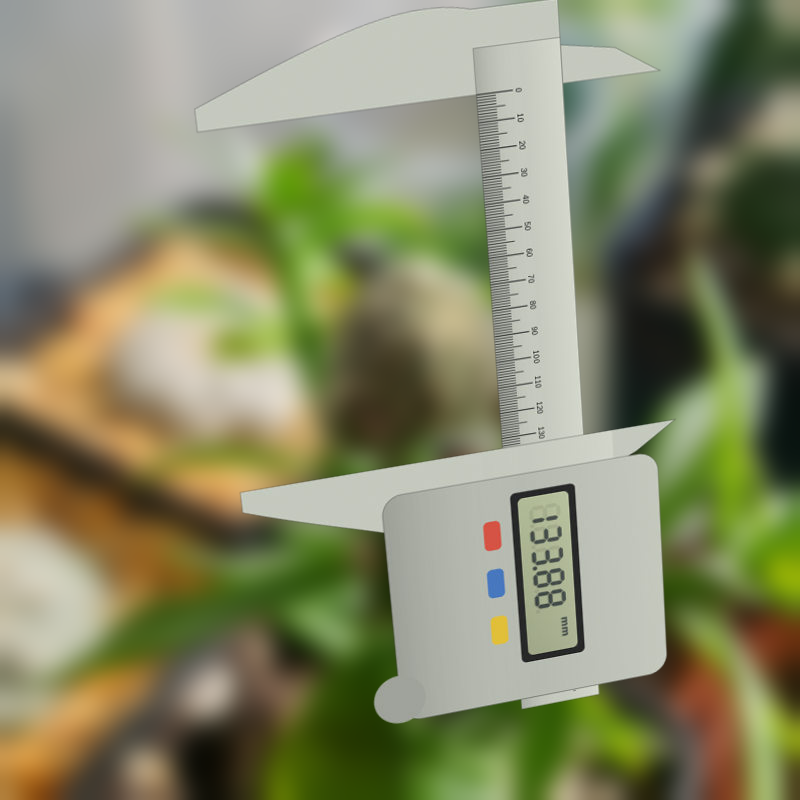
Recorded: value=133.88 unit=mm
